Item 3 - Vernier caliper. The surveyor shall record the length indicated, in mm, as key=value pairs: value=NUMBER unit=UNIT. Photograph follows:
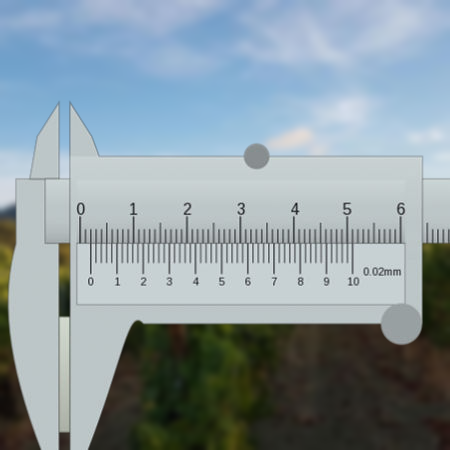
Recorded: value=2.0 unit=mm
